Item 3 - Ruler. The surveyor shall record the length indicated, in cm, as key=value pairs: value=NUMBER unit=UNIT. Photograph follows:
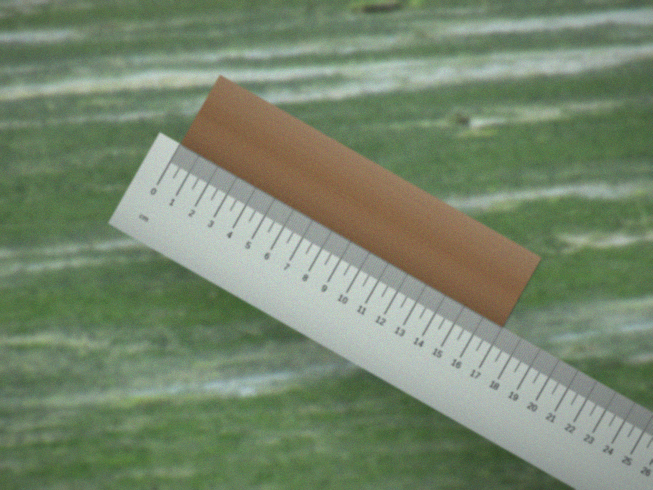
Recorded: value=17 unit=cm
